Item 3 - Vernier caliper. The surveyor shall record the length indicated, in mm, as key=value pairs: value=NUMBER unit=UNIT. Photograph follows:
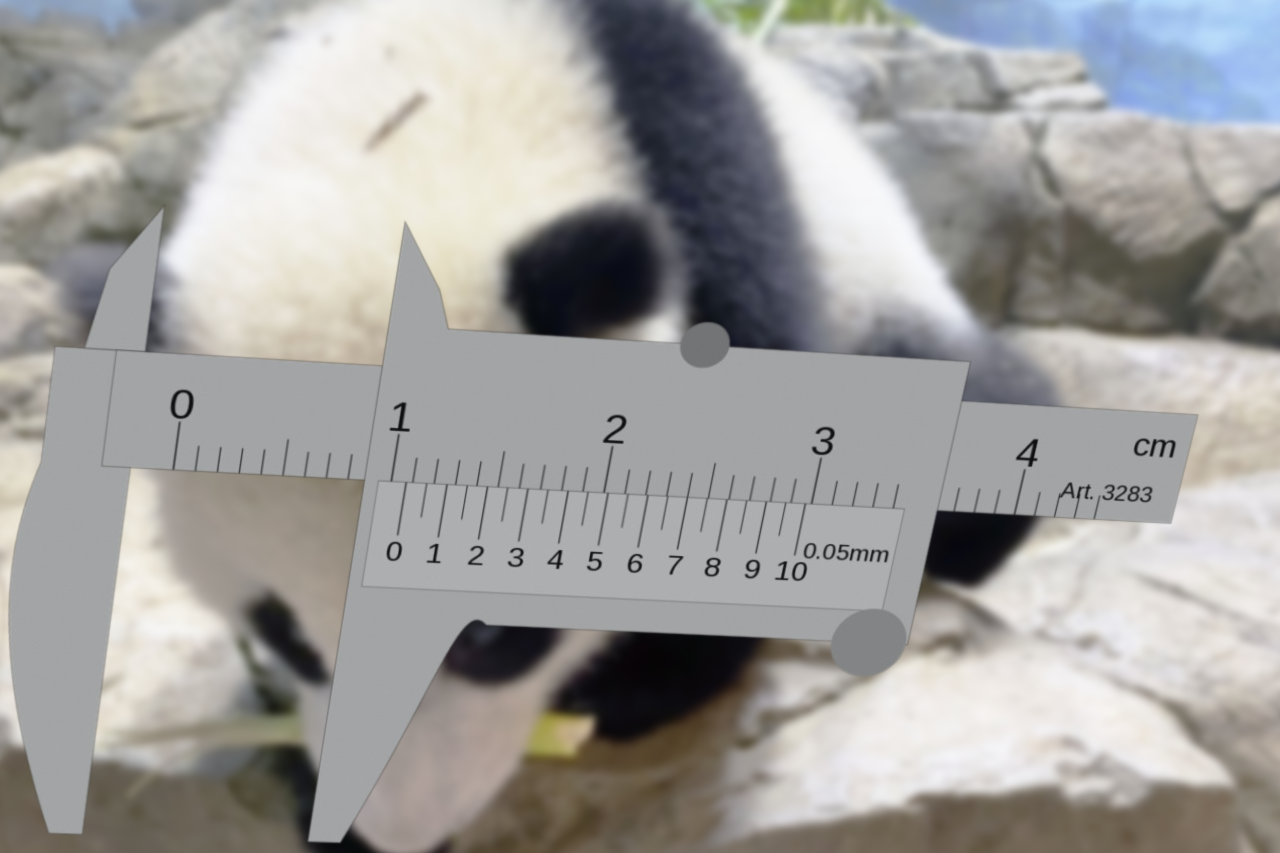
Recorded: value=10.7 unit=mm
